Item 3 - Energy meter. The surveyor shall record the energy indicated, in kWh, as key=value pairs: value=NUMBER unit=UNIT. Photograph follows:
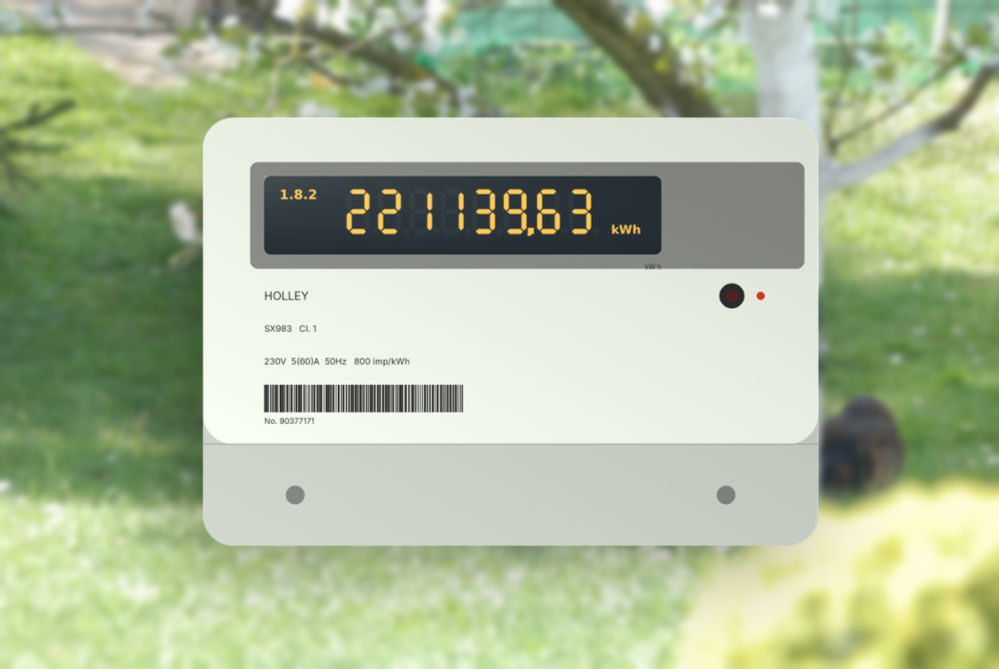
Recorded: value=221139.63 unit=kWh
